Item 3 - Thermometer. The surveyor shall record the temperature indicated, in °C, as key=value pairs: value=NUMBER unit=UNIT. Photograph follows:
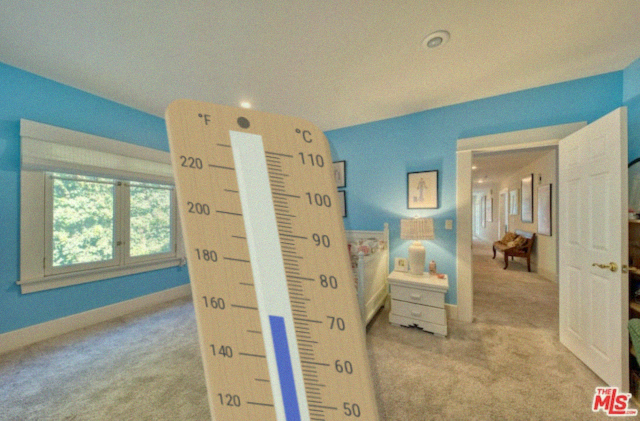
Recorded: value=70 unit=°C
